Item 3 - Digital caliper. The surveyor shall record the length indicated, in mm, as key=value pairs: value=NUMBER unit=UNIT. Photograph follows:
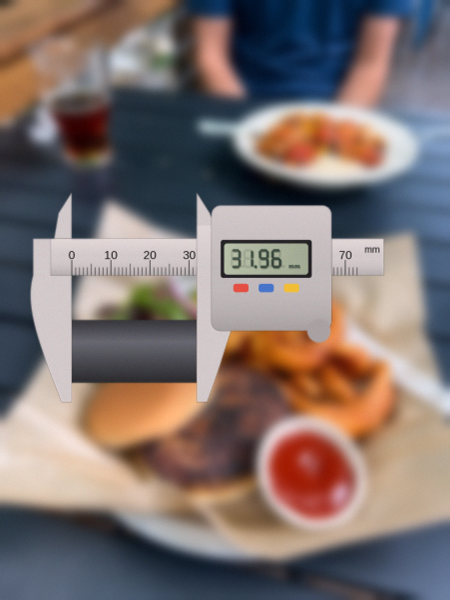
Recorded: value=31.96 unit=mm
